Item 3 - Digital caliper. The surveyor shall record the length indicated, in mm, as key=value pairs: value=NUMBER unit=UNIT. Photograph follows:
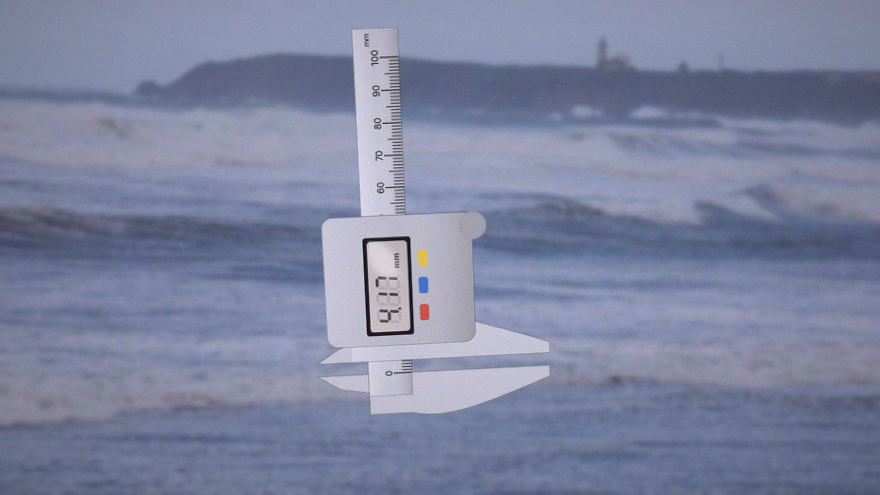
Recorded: value=4.17 unit=mm
